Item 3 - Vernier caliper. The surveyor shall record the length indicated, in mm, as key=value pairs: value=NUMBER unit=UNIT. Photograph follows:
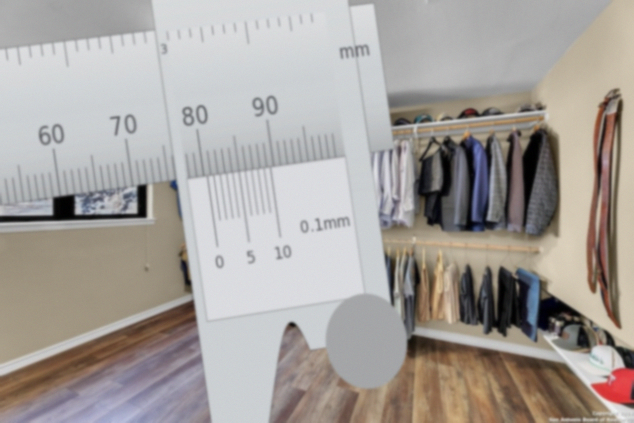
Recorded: value=80.5 unit=mm
